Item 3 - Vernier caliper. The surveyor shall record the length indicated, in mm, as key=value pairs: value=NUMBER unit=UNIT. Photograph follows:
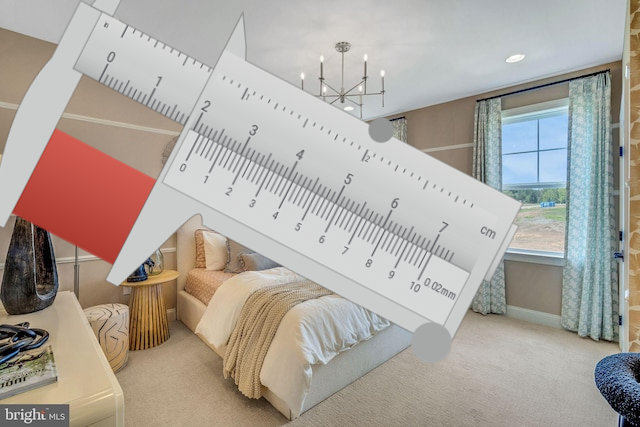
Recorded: value=21.4 unit=mm
